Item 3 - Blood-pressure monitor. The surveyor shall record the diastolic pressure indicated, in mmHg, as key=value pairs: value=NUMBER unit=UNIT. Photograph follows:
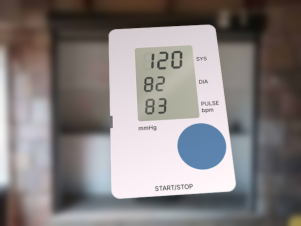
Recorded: value=82 unit=mmHg
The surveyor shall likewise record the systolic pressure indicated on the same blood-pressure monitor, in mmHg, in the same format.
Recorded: value=120 unit=mmHg
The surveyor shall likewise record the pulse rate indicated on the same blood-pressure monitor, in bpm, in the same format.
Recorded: value=83 unit=bpm
